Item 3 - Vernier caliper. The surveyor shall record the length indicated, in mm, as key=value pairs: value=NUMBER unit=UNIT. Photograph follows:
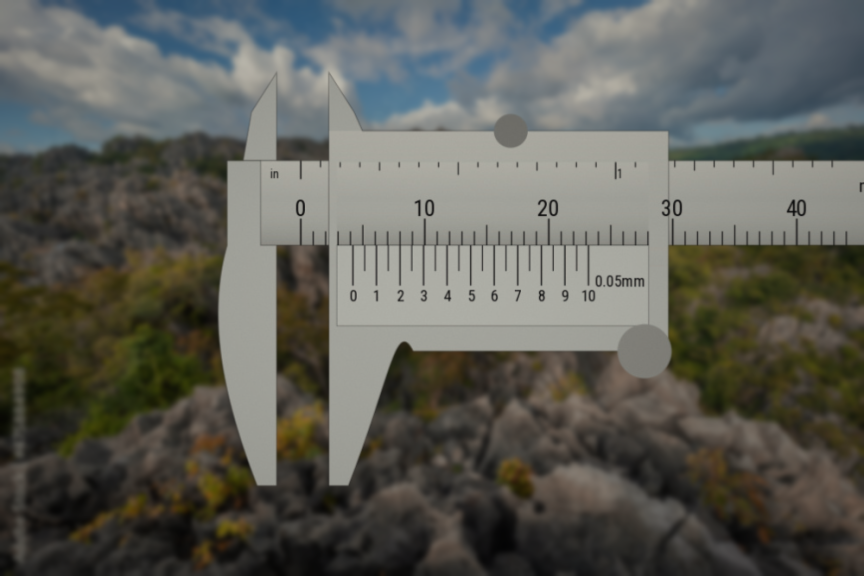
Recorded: value=4.2 unit=mm
